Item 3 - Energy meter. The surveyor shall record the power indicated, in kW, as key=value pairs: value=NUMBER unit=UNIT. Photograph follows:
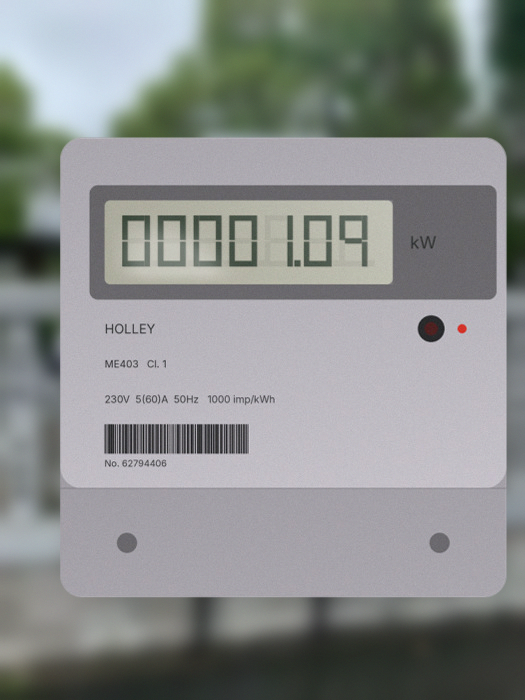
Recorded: value=1.09 unit=kW
